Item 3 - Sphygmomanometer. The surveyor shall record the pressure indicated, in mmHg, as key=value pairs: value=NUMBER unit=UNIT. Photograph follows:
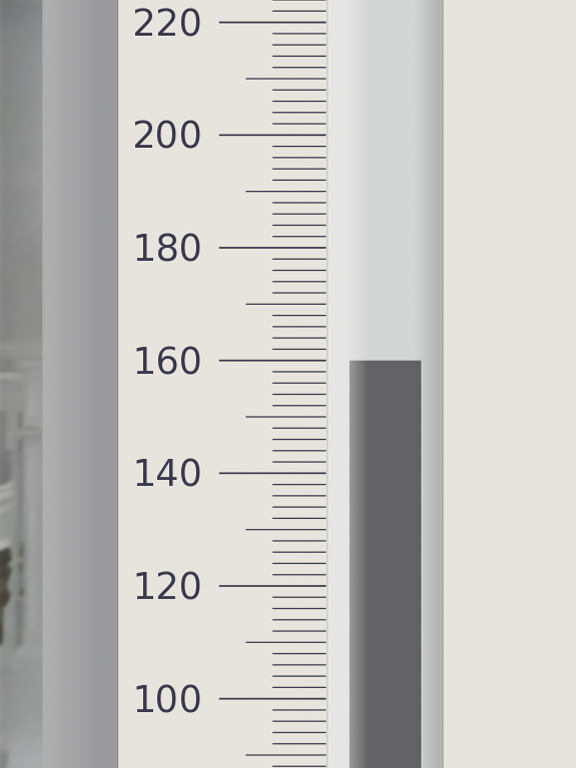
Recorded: value=160 unit=mmHg
